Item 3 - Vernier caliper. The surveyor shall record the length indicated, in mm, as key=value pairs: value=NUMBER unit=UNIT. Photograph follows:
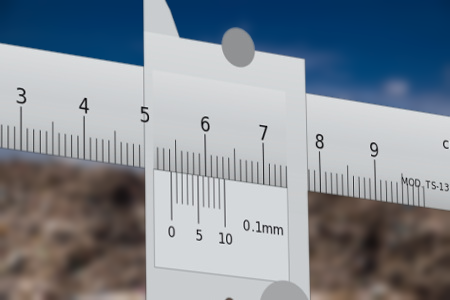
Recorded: value=54.2 unit=mm
